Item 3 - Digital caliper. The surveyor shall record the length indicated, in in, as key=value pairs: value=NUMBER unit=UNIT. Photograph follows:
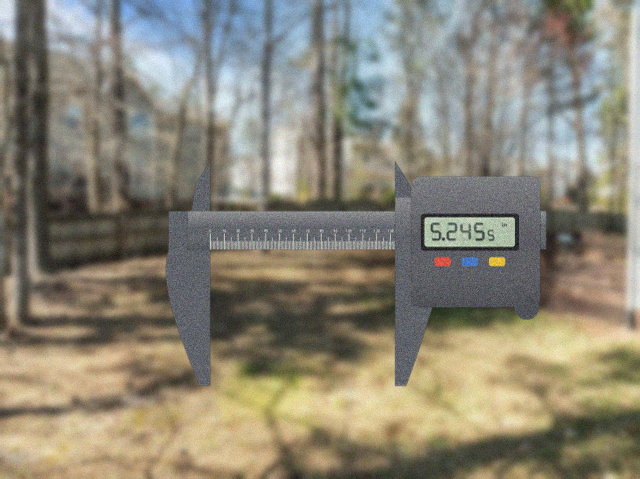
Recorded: value=5.2455 unit=in
